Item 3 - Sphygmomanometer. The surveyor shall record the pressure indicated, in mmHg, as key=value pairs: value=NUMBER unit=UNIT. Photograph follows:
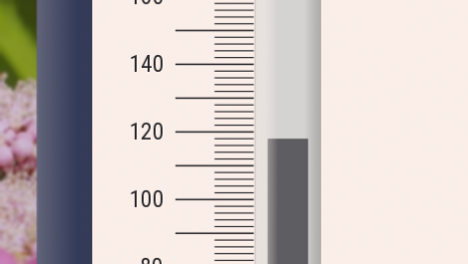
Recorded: value=118 unit=mmHg
